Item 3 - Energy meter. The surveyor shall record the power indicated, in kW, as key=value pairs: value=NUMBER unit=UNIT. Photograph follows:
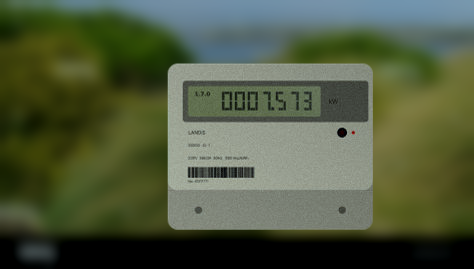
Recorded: value=7.573 unit=kW
